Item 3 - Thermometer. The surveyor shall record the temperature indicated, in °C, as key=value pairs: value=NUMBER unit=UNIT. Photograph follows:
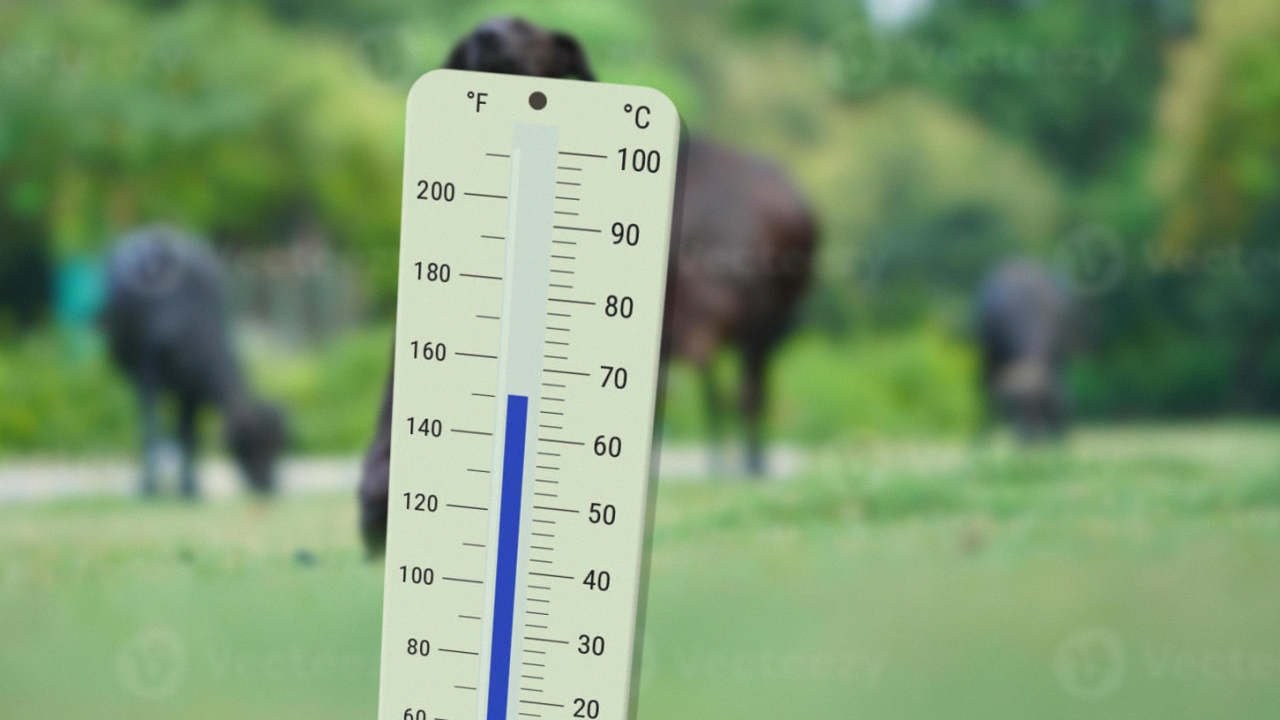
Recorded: value=66 unit=°C
